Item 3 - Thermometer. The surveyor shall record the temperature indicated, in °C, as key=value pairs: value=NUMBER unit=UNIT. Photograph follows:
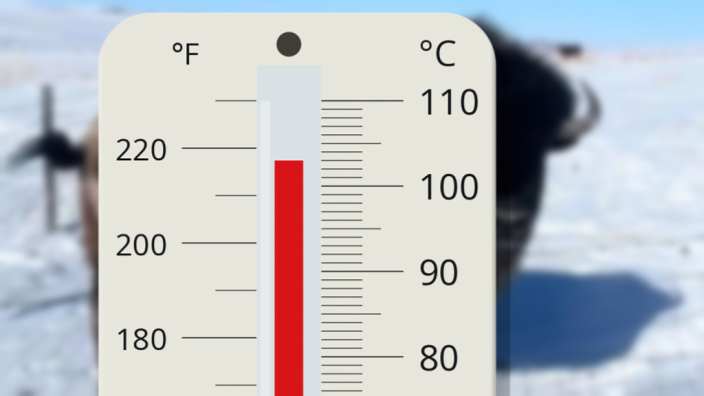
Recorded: value=103 unit=°C
